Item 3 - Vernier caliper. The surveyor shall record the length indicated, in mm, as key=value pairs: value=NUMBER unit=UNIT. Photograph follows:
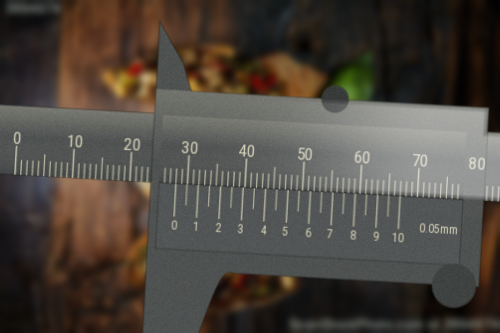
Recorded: value=28.0 unit=mm
